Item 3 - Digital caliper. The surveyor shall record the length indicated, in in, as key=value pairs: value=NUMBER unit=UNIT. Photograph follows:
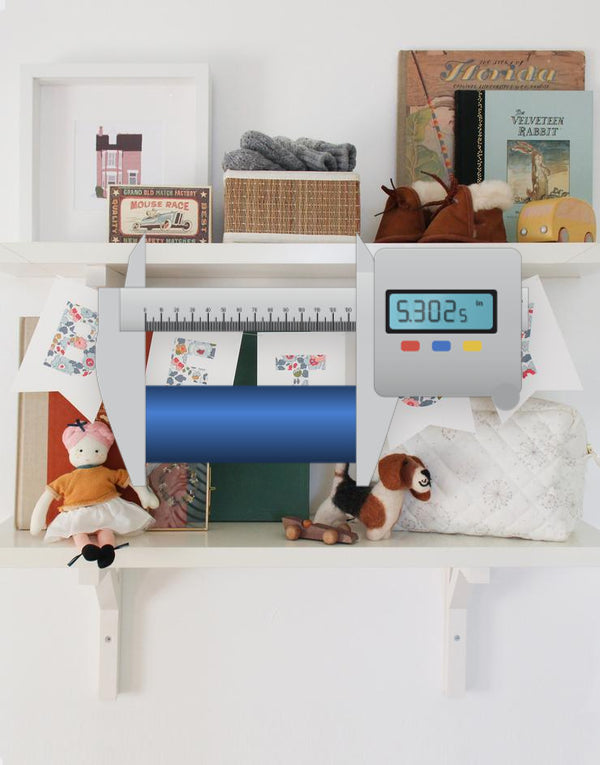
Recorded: value=5.3025 unit=in
